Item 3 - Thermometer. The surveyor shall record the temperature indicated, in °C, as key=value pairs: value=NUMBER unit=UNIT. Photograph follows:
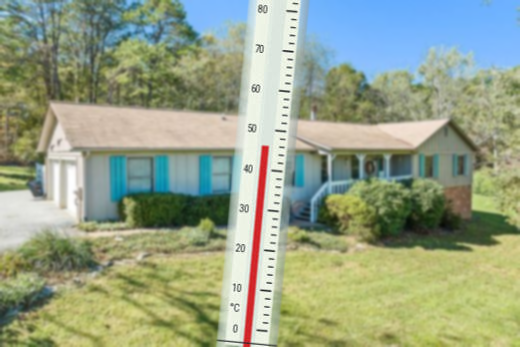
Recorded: value=46 unit=°C
